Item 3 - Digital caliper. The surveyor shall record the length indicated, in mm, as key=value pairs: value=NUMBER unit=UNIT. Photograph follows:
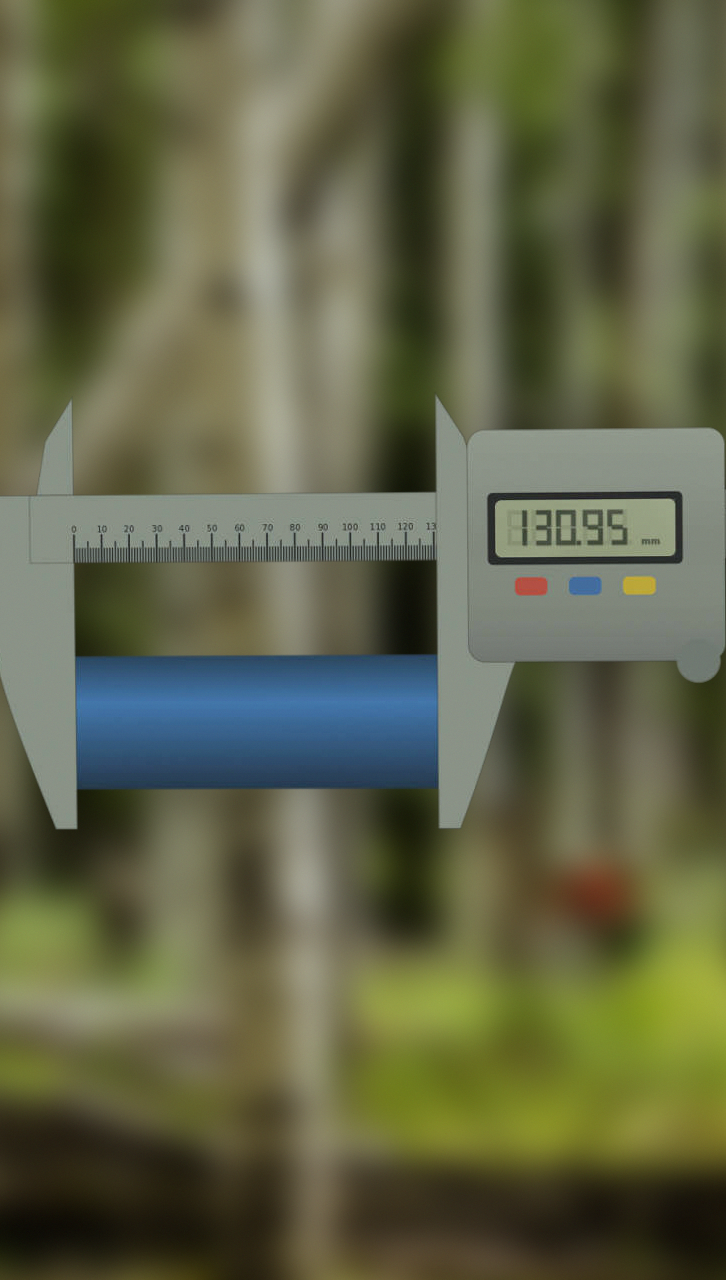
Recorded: value=130.95 unit=mm
